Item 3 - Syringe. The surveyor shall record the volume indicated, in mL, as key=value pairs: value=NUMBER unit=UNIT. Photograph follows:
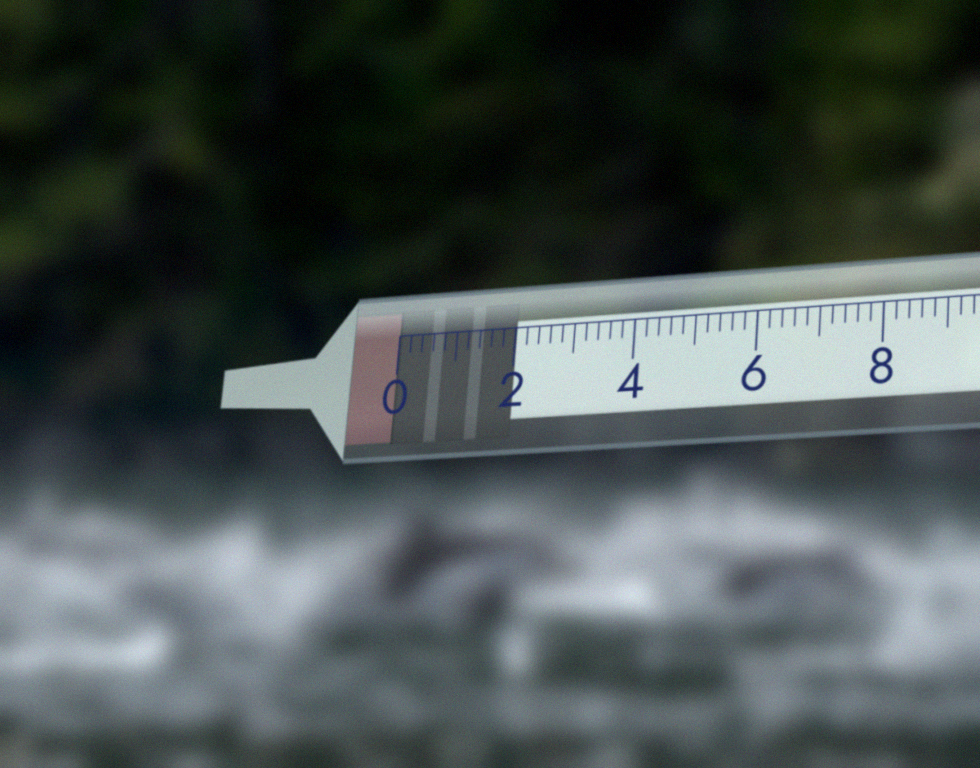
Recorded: value=0 unit=mL
